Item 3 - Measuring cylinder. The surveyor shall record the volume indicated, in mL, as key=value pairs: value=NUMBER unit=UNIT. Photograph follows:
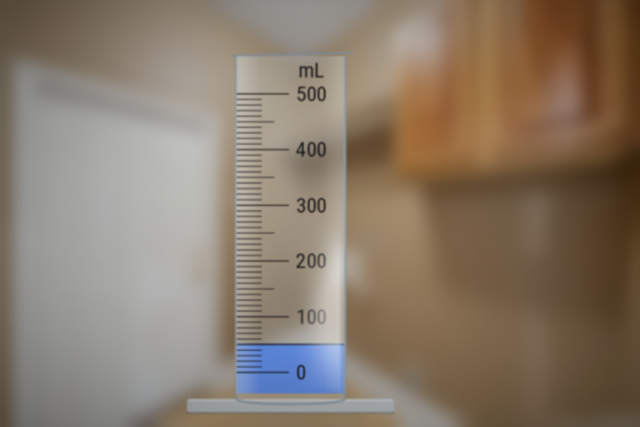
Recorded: value=50 unit=mL
